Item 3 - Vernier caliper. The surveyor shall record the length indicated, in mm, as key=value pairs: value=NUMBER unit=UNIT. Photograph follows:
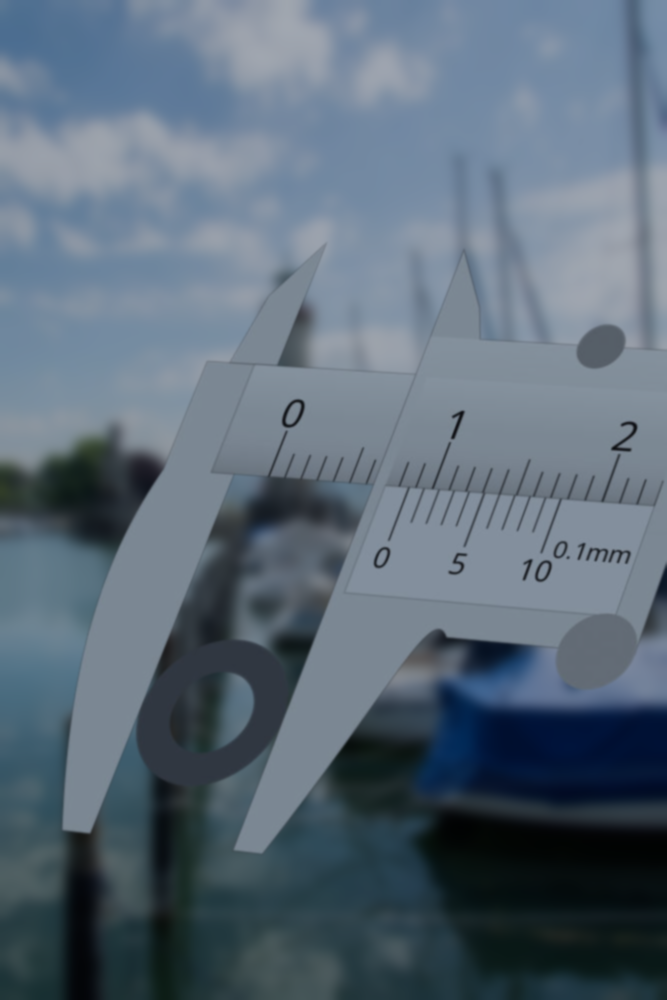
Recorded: value=8.6 unit=mm
